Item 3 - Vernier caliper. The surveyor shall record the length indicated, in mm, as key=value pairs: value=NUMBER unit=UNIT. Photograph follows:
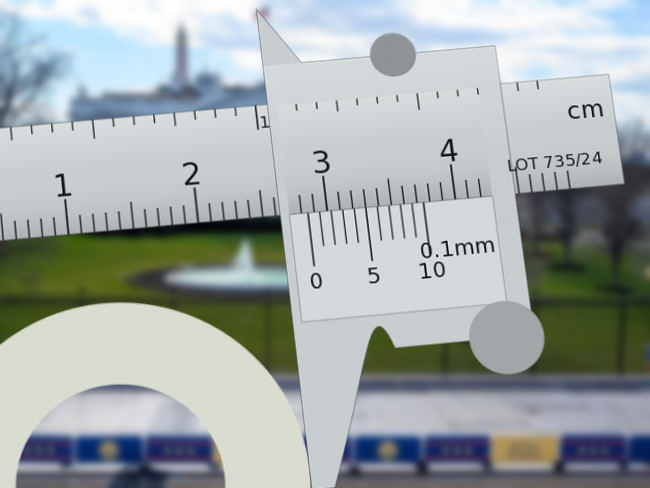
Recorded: value=28.5 unit=mm
